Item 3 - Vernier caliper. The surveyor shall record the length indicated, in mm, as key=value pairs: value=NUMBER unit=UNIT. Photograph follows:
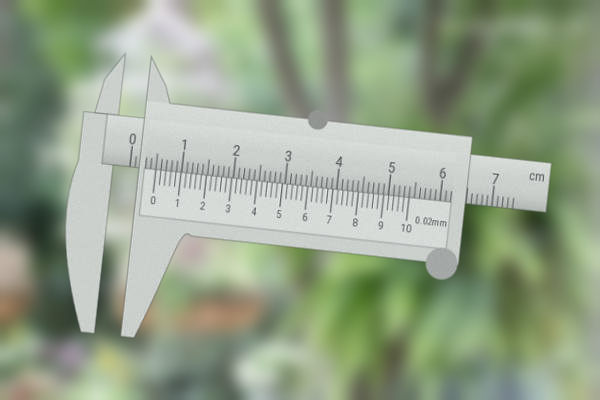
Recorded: value=5.0 unit=mm
